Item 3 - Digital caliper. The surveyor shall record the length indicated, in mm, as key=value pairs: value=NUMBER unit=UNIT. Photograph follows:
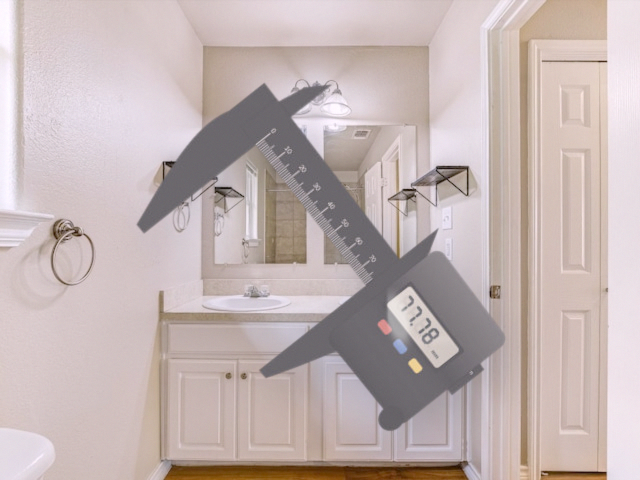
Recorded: value=77.78 unit=mm
